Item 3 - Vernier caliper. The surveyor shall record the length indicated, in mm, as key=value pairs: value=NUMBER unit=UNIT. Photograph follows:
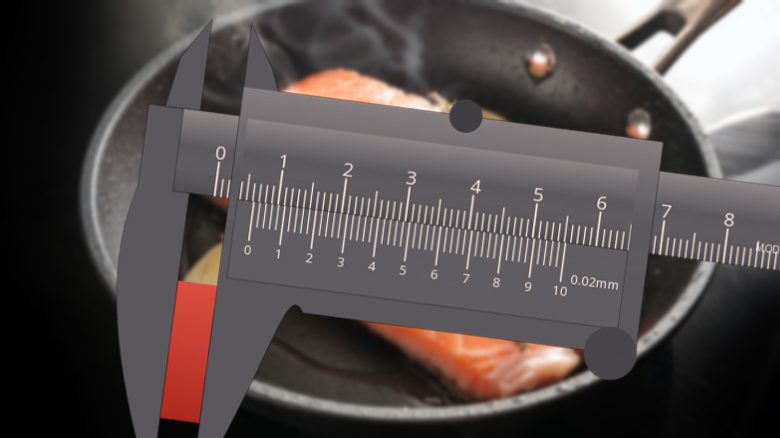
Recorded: value=6.2 unit=mm
